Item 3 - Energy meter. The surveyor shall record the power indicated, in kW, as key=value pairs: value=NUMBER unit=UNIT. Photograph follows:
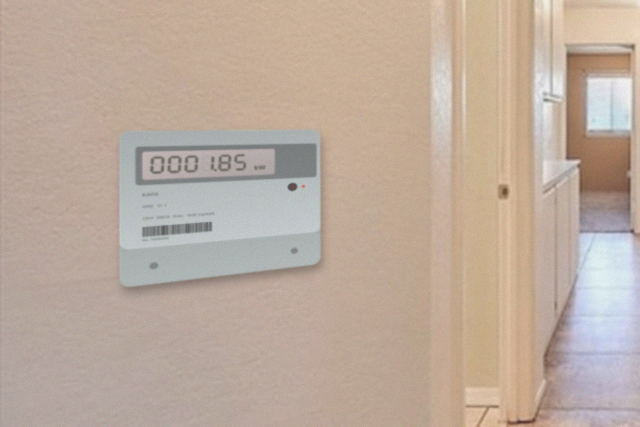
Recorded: value=1.85 unit=kW
